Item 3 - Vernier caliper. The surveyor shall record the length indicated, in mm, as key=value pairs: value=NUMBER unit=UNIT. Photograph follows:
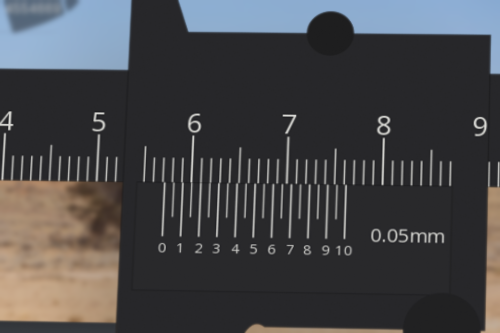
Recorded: value=57.2 unit=mm
